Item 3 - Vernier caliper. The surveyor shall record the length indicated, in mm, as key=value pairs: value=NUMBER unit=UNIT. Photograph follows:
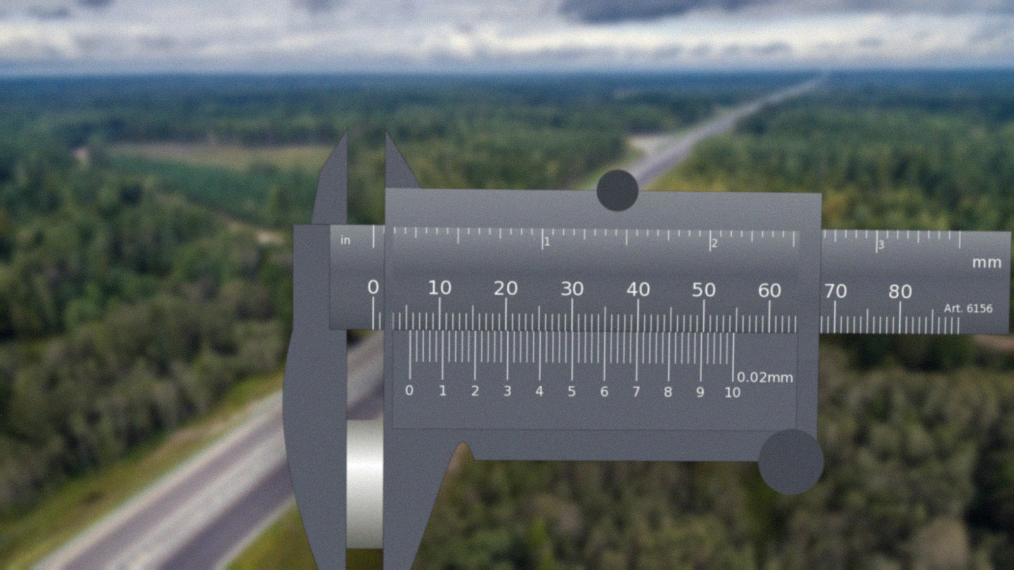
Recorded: value=5.6 unit=mm
